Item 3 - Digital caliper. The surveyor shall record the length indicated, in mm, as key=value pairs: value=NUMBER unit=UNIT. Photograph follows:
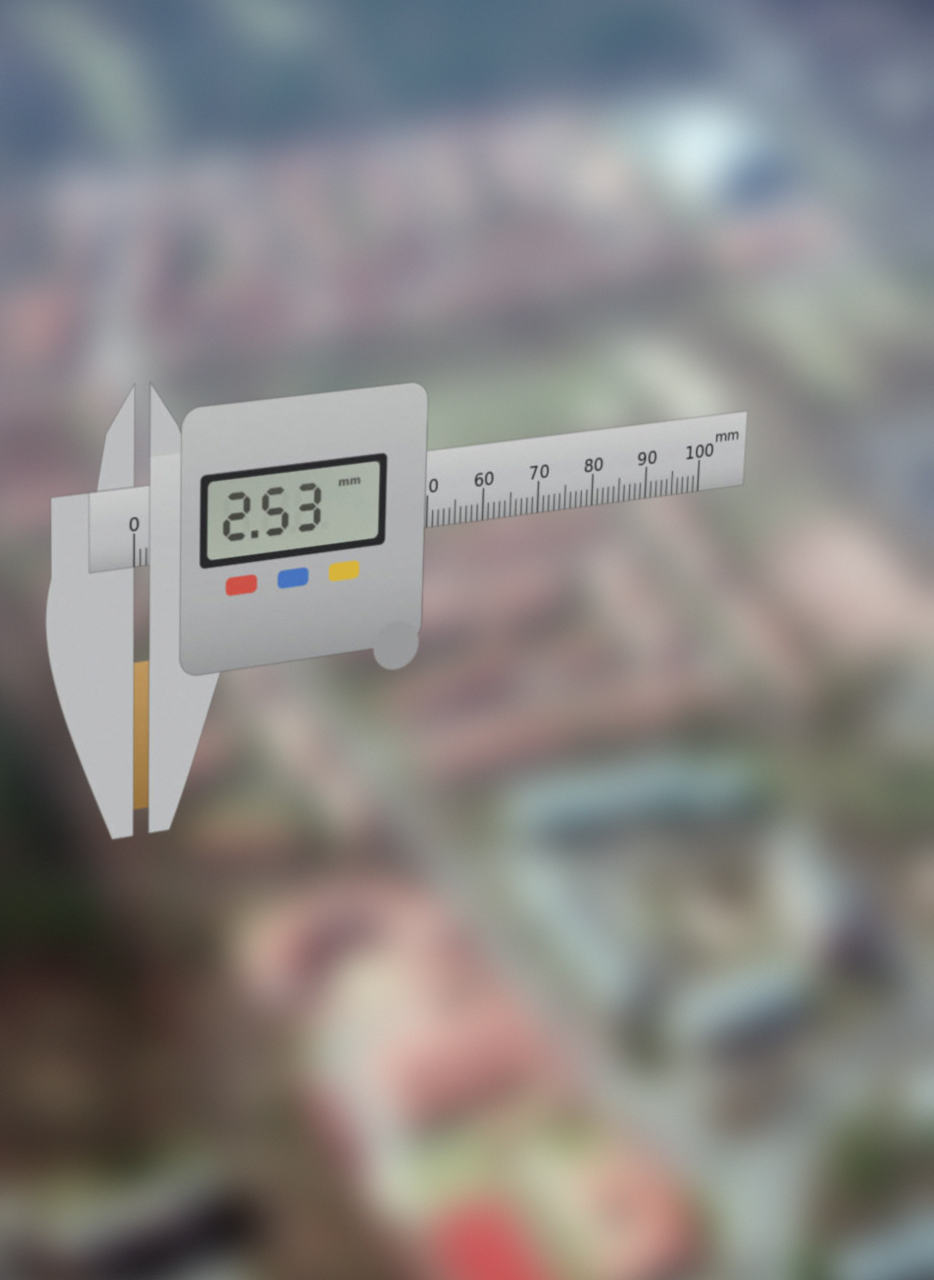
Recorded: value=2.53 unit=mm
